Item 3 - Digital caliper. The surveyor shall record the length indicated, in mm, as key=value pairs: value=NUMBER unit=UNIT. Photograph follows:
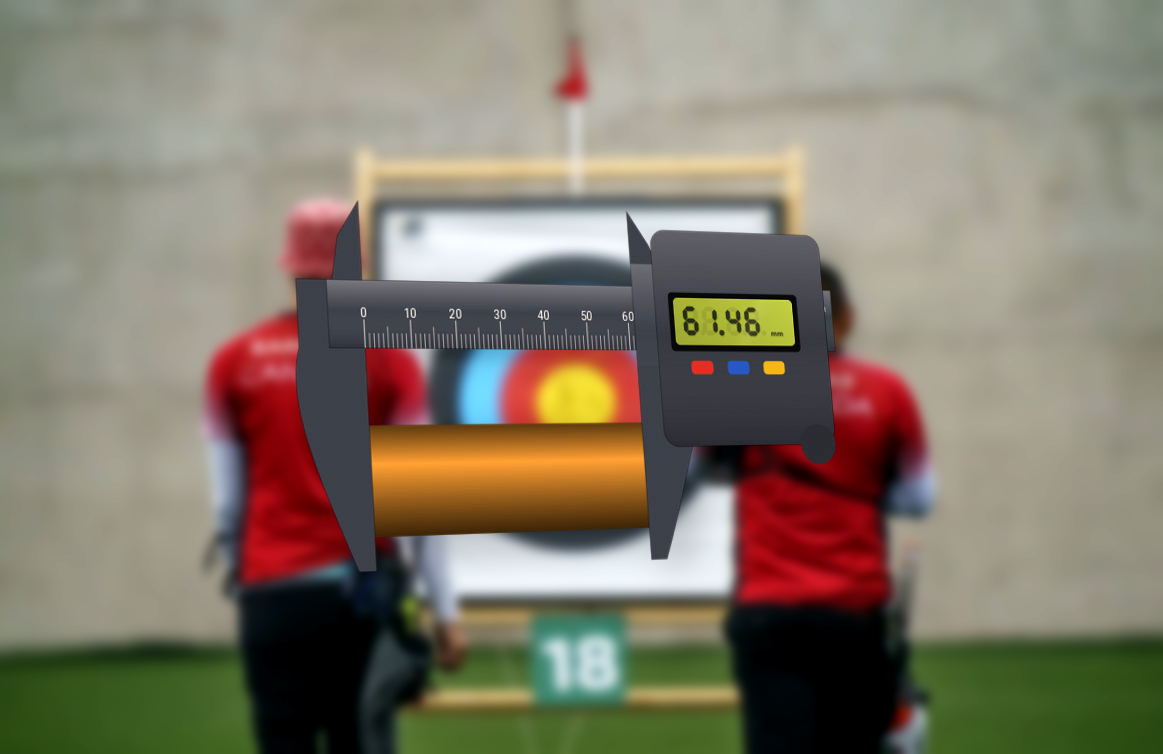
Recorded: value=61.46 unit=mm
